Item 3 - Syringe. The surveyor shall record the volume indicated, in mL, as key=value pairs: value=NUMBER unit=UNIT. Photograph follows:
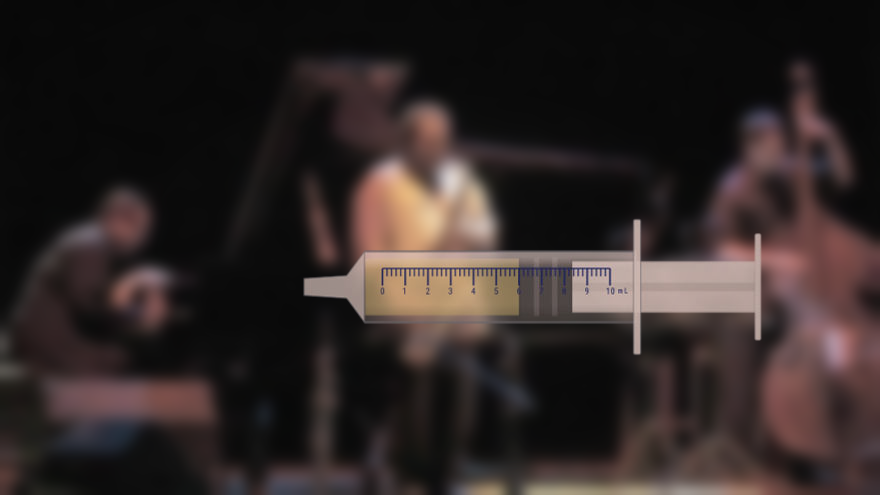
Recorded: value=6 unit=mL
